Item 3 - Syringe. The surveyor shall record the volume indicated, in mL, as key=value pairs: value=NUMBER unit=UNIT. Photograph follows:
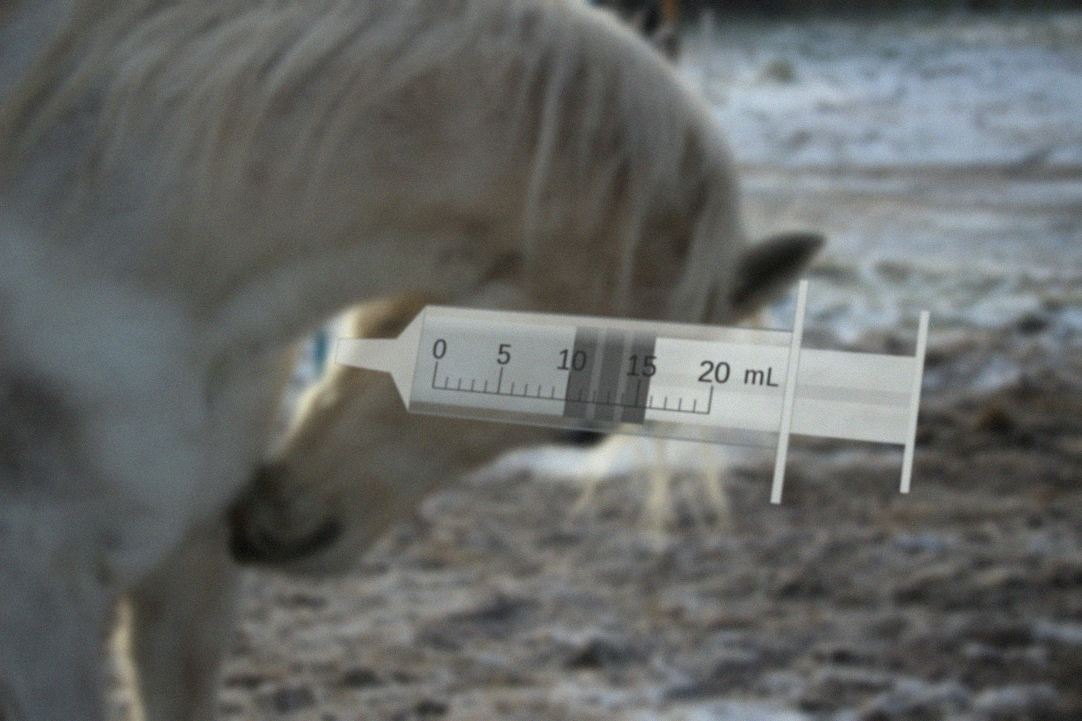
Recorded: value=10 unit=mL
